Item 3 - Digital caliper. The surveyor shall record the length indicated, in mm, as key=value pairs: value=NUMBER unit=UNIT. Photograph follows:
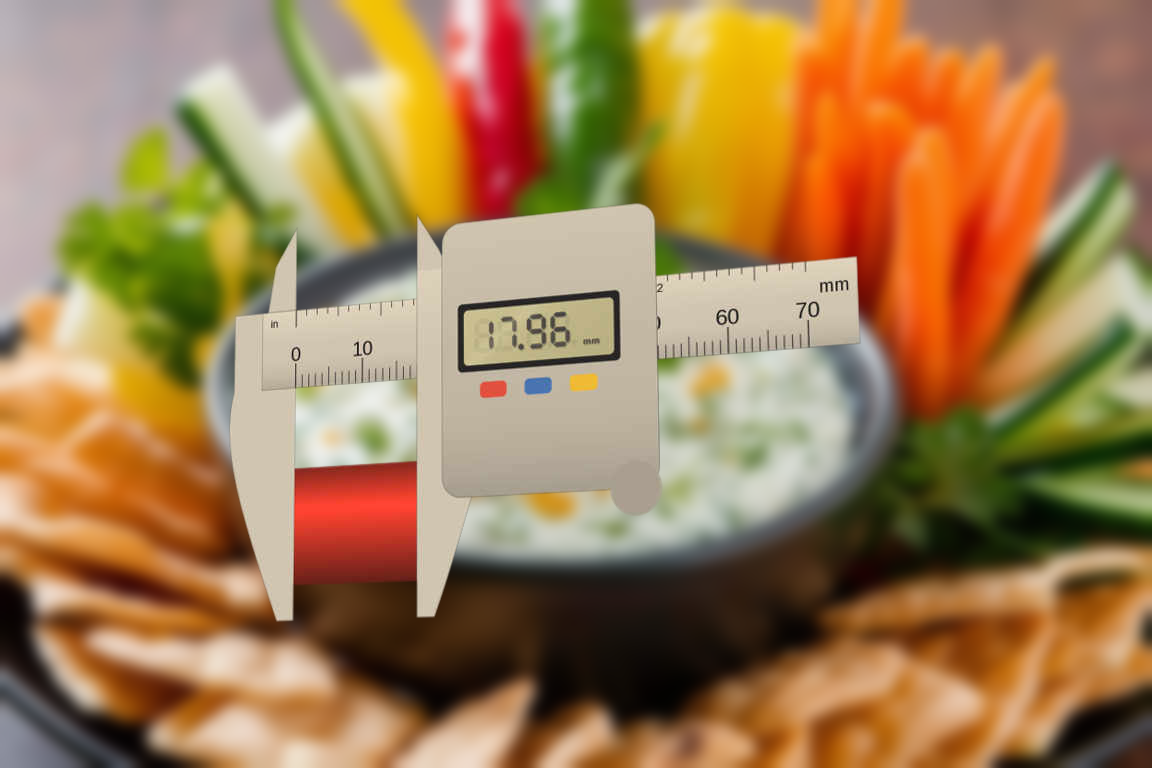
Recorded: value=17.96 unit=mm
